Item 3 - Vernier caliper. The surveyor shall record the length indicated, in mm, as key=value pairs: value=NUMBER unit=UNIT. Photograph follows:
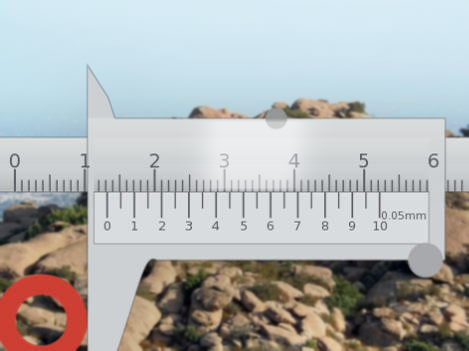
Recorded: value=13.2 unit=mm
